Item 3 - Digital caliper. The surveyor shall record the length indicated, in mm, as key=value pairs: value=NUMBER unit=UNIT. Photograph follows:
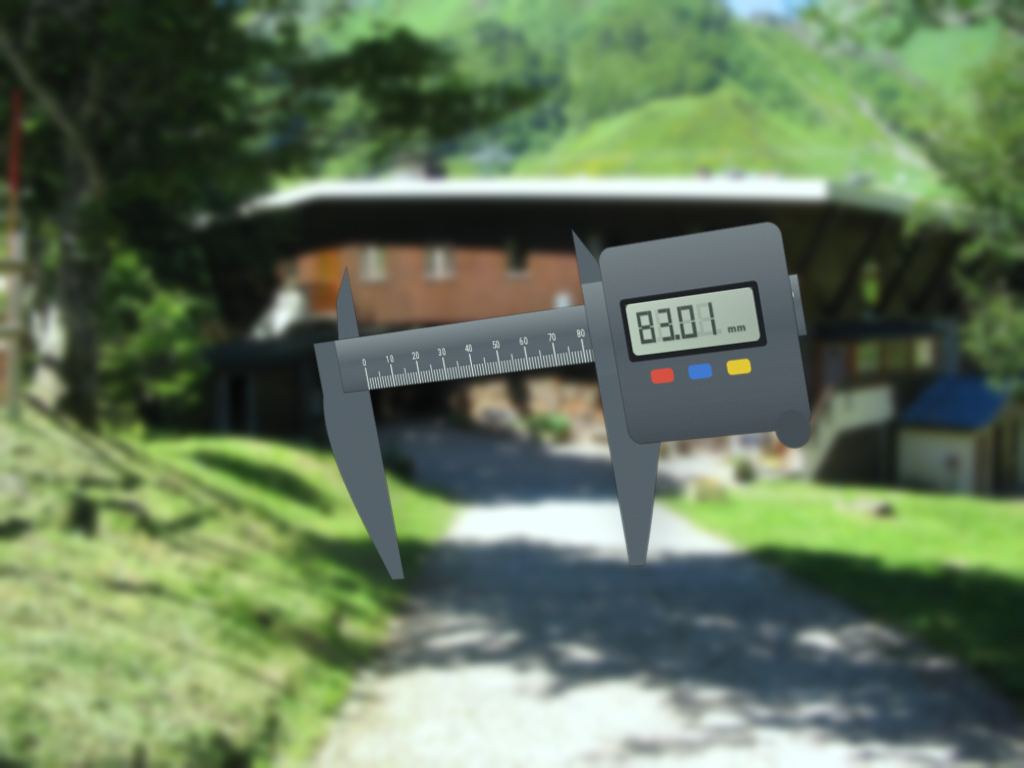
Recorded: value=83.01 unit=mm
